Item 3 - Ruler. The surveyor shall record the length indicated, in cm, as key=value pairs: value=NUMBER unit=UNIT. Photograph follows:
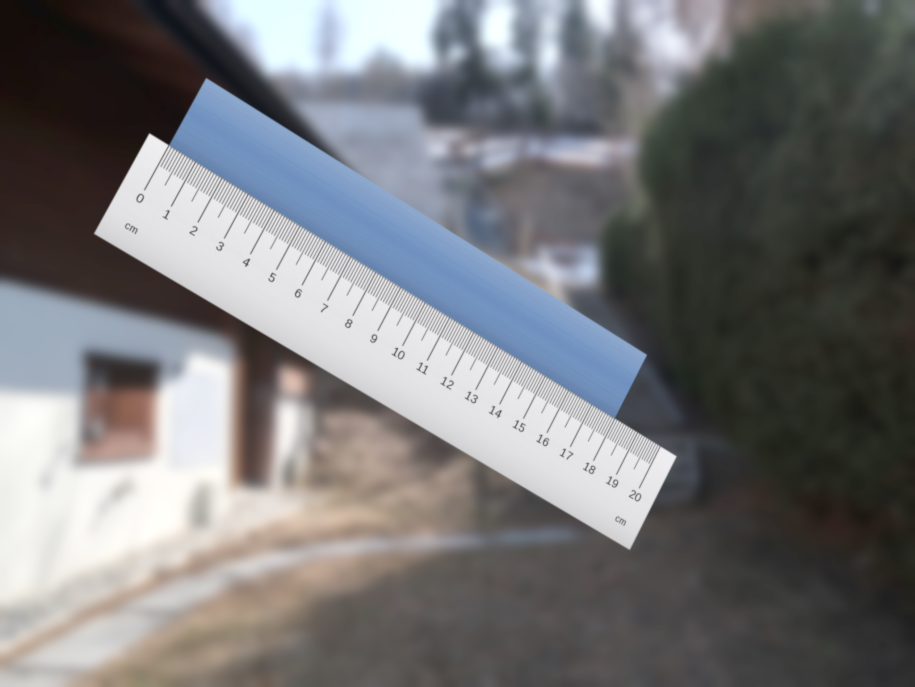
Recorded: value=18 unit=cm
